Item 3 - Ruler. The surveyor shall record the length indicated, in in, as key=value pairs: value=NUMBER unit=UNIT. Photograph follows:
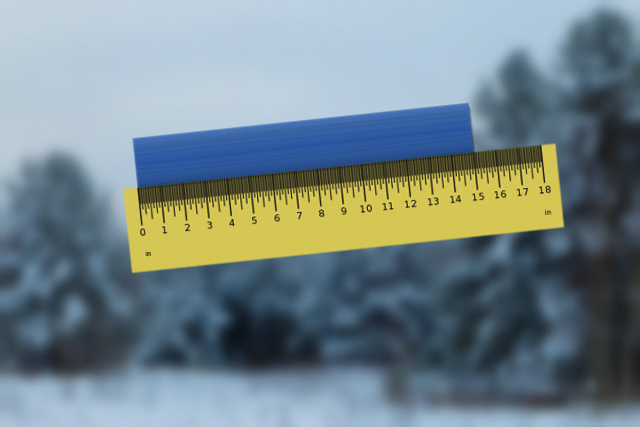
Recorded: value=15 unit=in
